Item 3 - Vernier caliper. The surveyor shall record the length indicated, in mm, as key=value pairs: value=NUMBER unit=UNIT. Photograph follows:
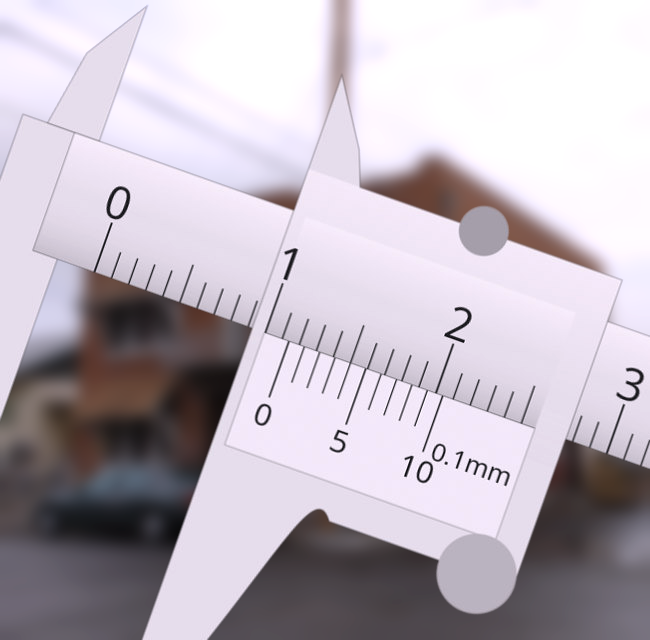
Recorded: value=11.4 unit=mm
